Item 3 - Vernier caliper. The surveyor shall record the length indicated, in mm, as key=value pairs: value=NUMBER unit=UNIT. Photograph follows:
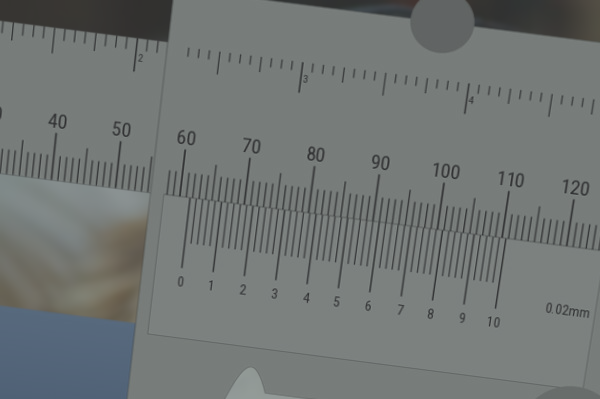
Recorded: value=61.6 unit=mm
